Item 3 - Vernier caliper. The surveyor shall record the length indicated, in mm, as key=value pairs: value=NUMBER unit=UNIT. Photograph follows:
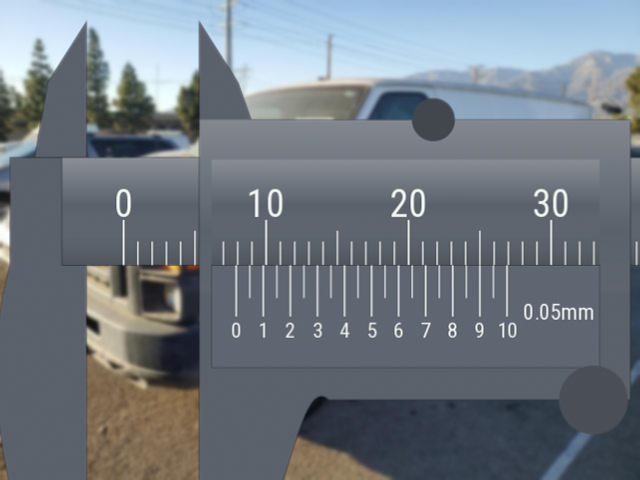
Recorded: value=7.9 unit=mm
